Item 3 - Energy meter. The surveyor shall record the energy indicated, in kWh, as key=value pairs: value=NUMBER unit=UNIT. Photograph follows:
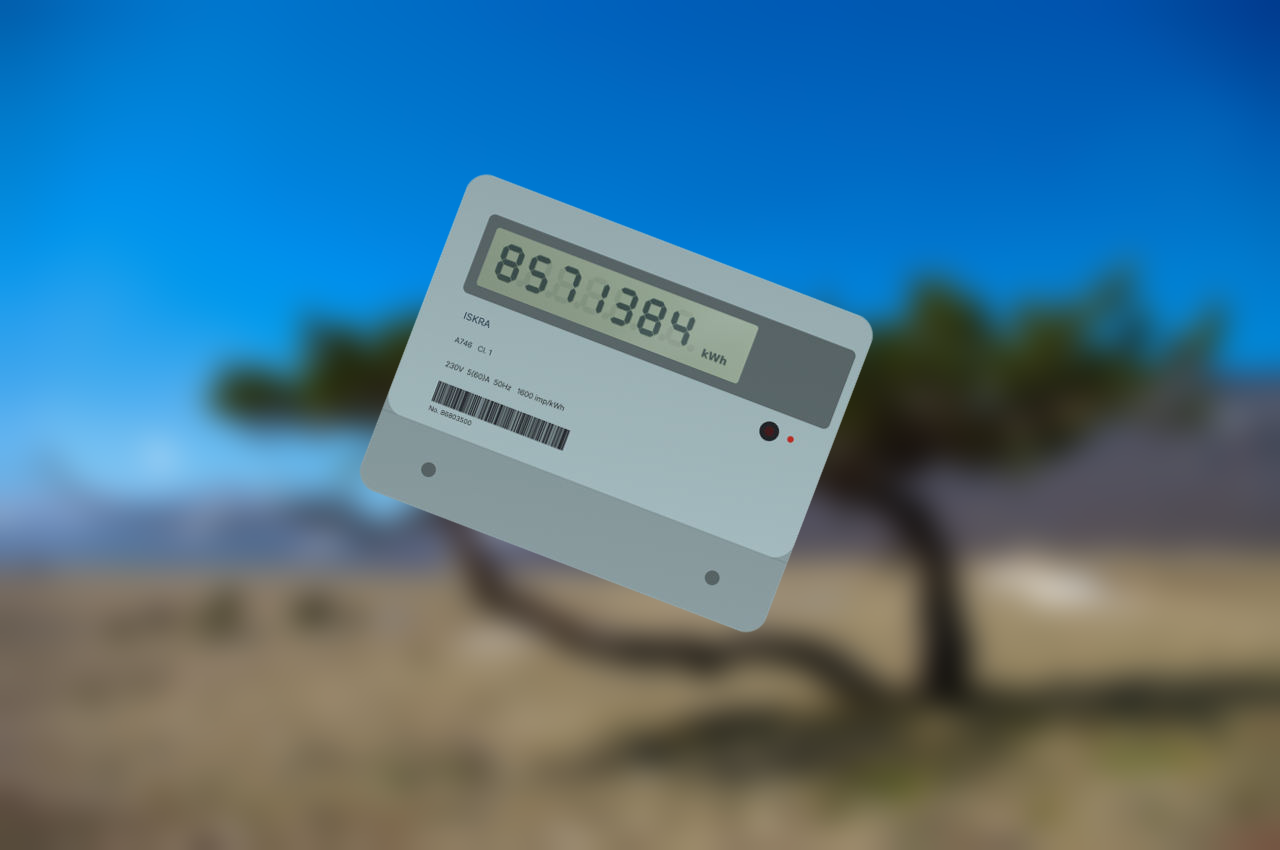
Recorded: value=8571384 unit=kWh
